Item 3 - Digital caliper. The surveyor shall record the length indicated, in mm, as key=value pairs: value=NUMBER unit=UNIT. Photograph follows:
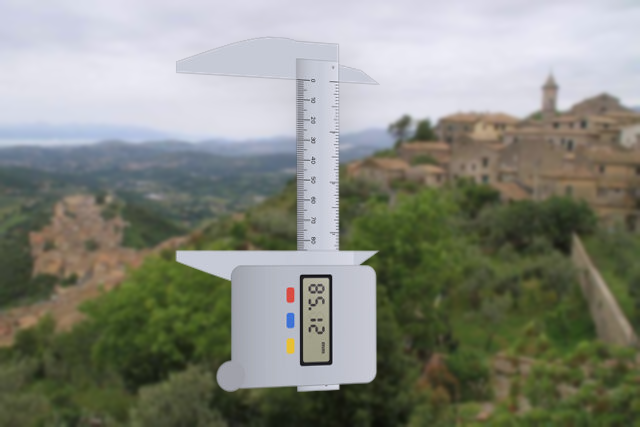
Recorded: value=85.12 unit=mm
